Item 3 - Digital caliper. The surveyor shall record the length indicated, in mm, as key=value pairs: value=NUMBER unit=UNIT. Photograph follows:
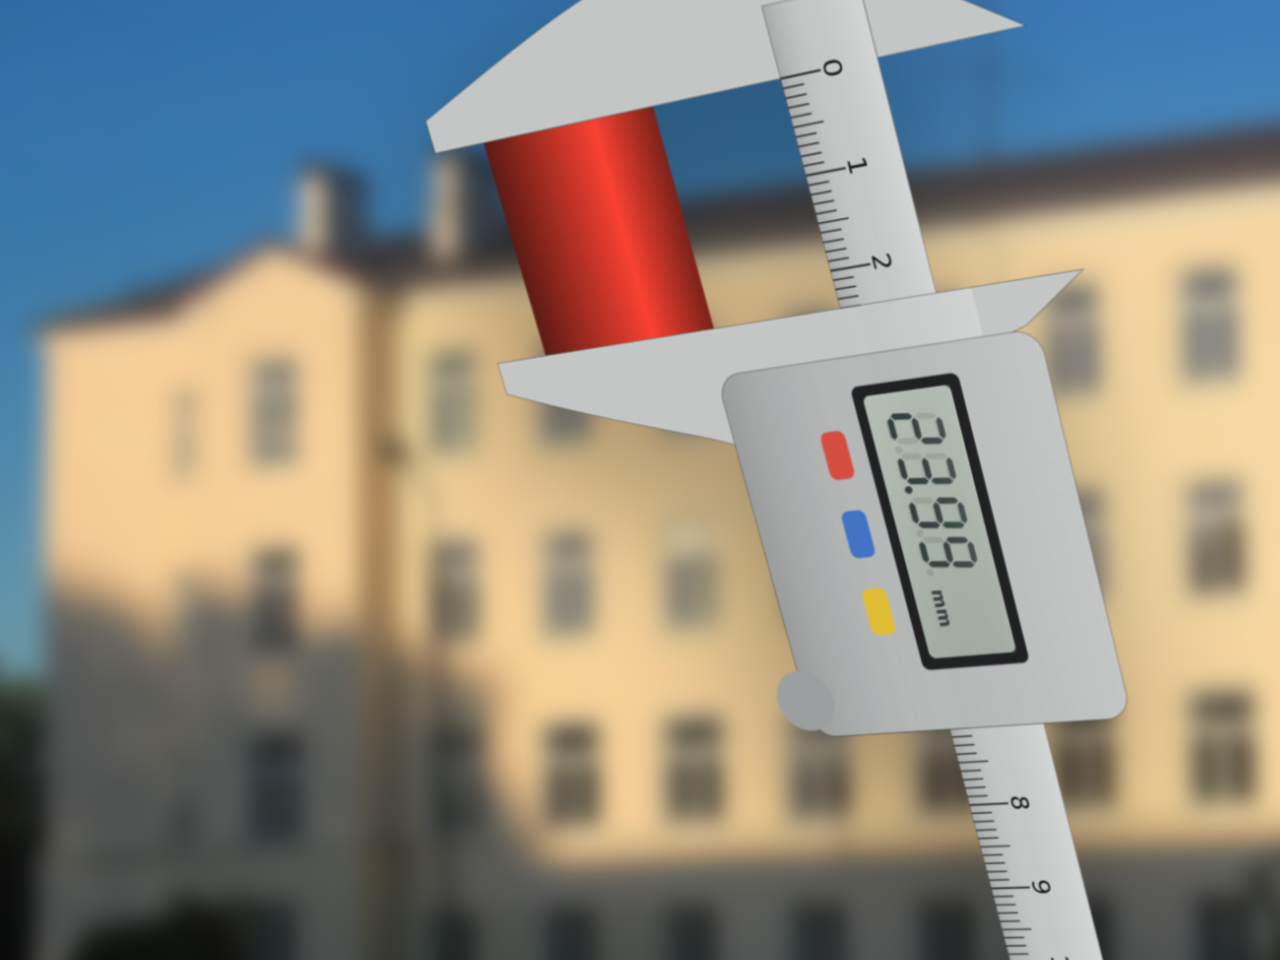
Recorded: value=23.99 unit=mm
